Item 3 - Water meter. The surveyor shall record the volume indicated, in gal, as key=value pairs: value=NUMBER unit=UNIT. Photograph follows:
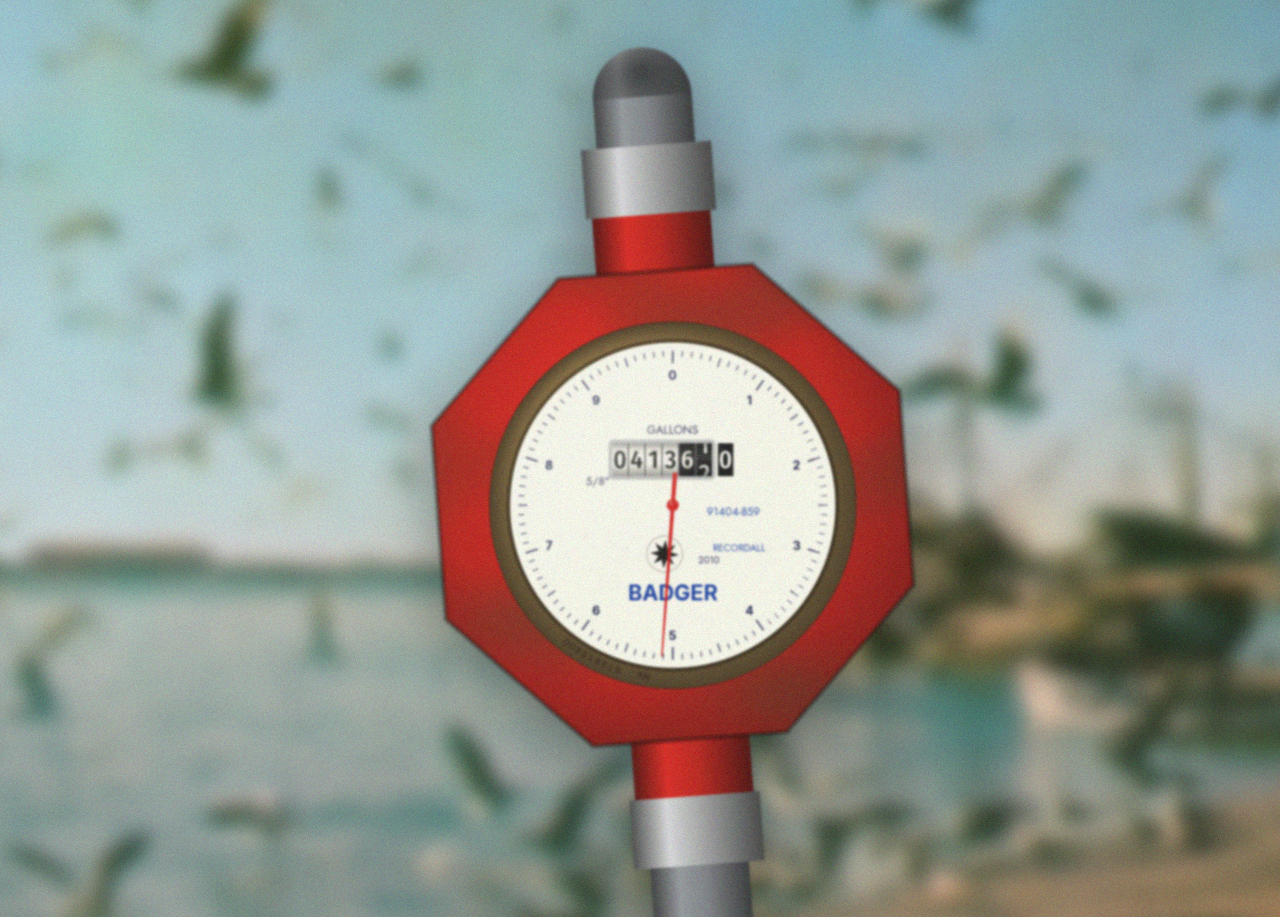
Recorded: value=413615.1 unit=gal
